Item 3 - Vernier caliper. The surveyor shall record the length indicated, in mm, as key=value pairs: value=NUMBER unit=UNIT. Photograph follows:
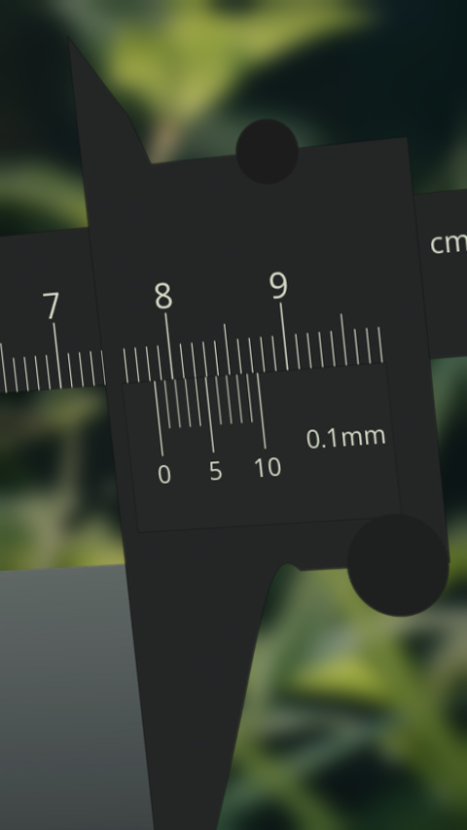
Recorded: value=78.4 unit=mm
